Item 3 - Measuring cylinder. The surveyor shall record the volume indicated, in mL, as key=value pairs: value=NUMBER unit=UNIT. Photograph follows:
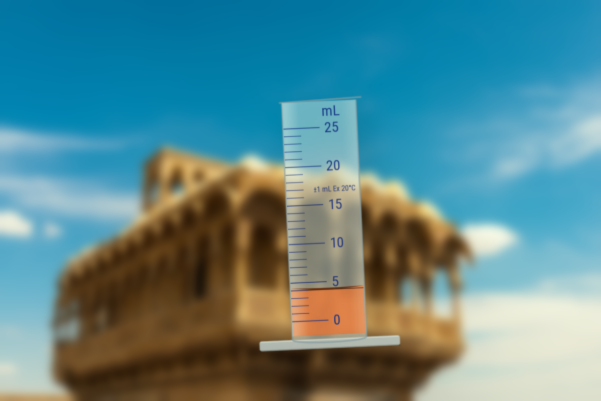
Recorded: value=4 unit=mL
